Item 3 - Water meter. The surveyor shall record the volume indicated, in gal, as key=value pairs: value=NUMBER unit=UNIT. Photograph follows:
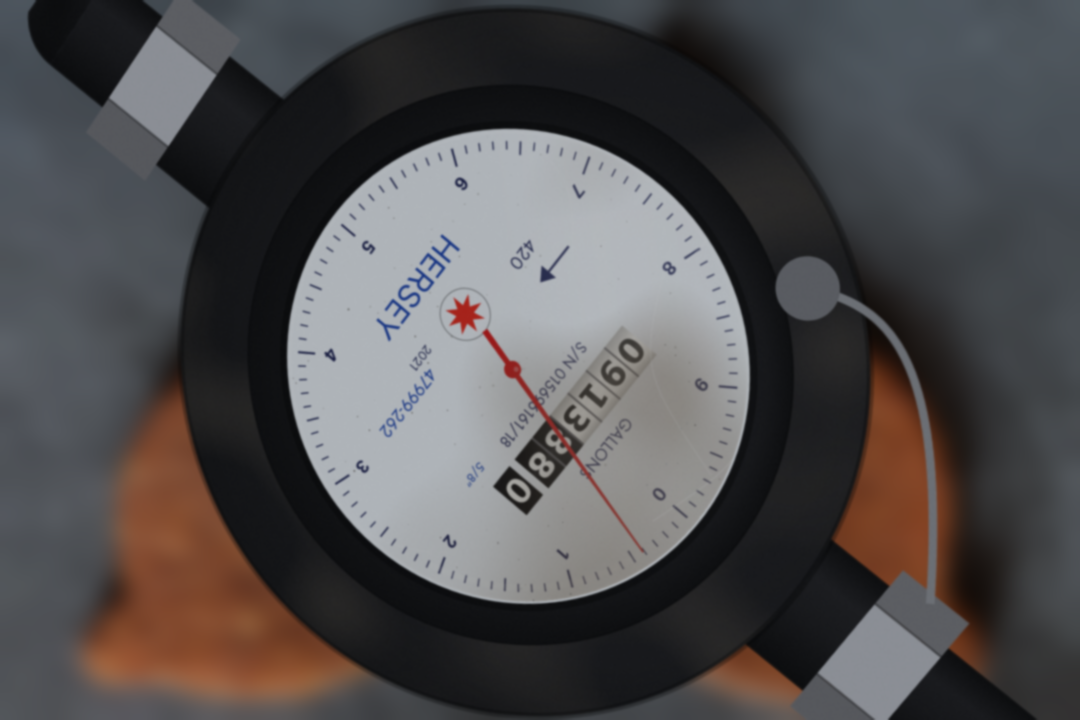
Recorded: value=913880.4 unit=gal
